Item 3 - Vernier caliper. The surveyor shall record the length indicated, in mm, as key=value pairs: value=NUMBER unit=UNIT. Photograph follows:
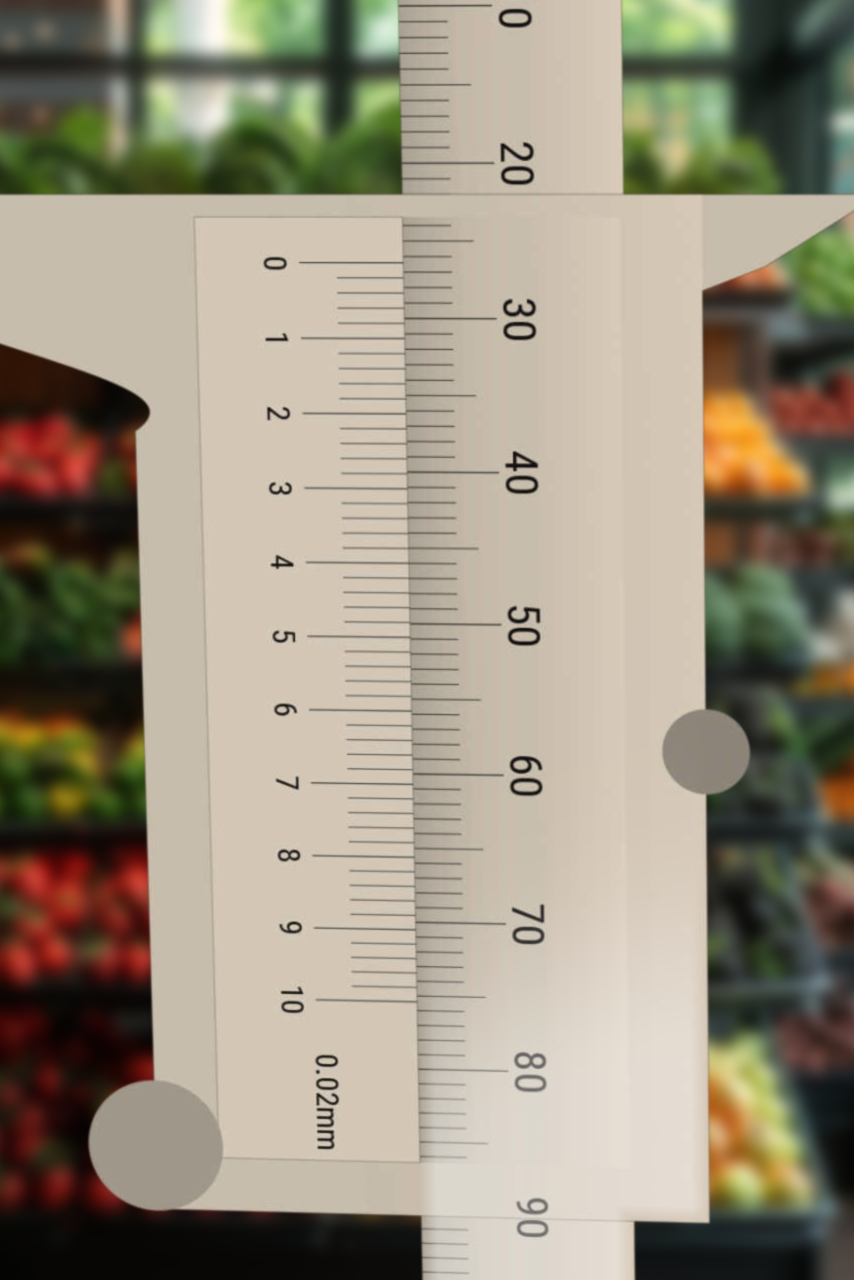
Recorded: value=26.4 unit=mm
